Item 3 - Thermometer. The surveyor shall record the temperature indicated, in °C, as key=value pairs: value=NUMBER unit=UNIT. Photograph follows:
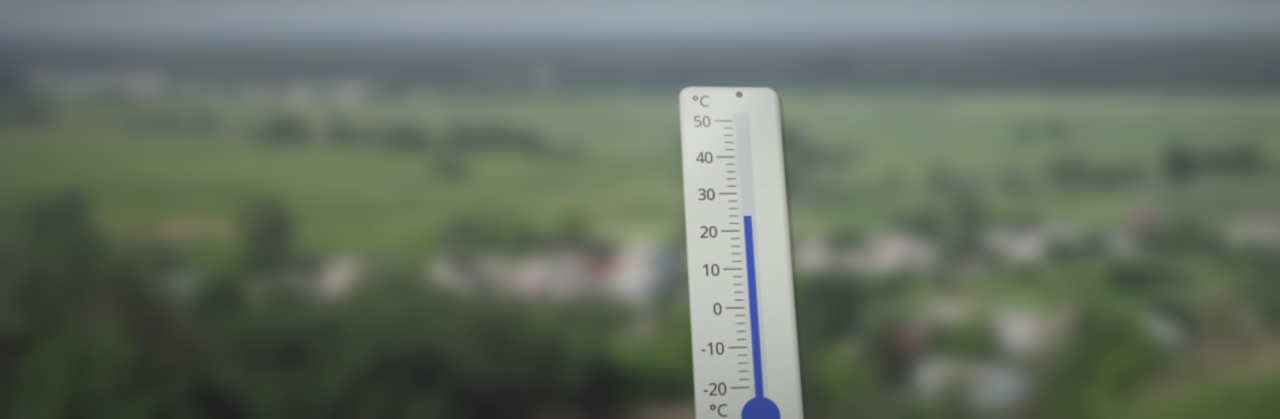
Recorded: value=24 unit=°C
